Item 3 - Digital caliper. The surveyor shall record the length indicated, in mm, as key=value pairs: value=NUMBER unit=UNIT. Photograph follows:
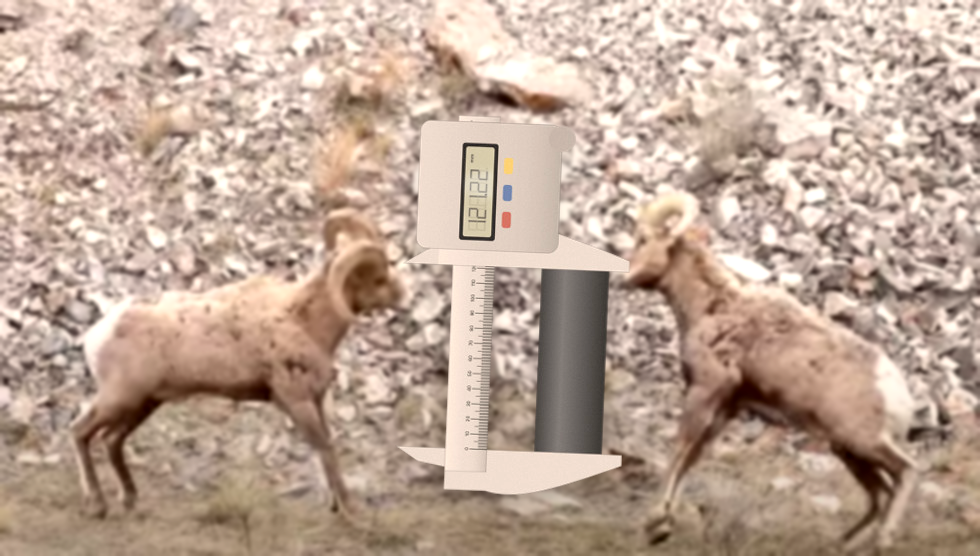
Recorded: value=121.22 unit=mm
